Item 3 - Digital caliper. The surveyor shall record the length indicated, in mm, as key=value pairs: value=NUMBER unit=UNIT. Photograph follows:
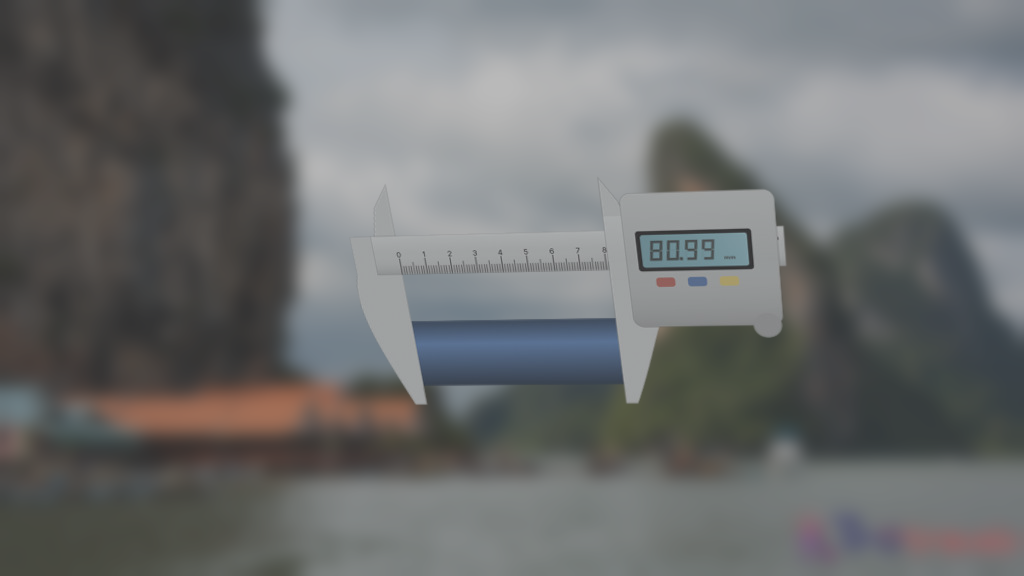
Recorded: value=80.99 unit=mm
